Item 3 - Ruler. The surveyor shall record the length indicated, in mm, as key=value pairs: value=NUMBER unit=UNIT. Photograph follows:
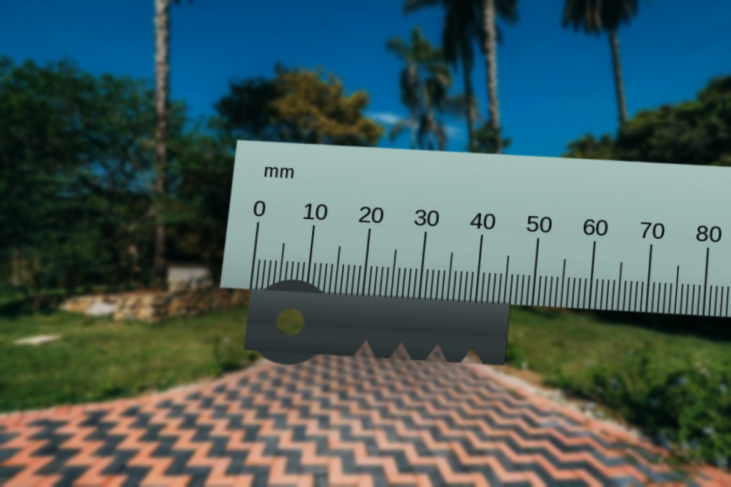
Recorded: value=46 unit=mm
